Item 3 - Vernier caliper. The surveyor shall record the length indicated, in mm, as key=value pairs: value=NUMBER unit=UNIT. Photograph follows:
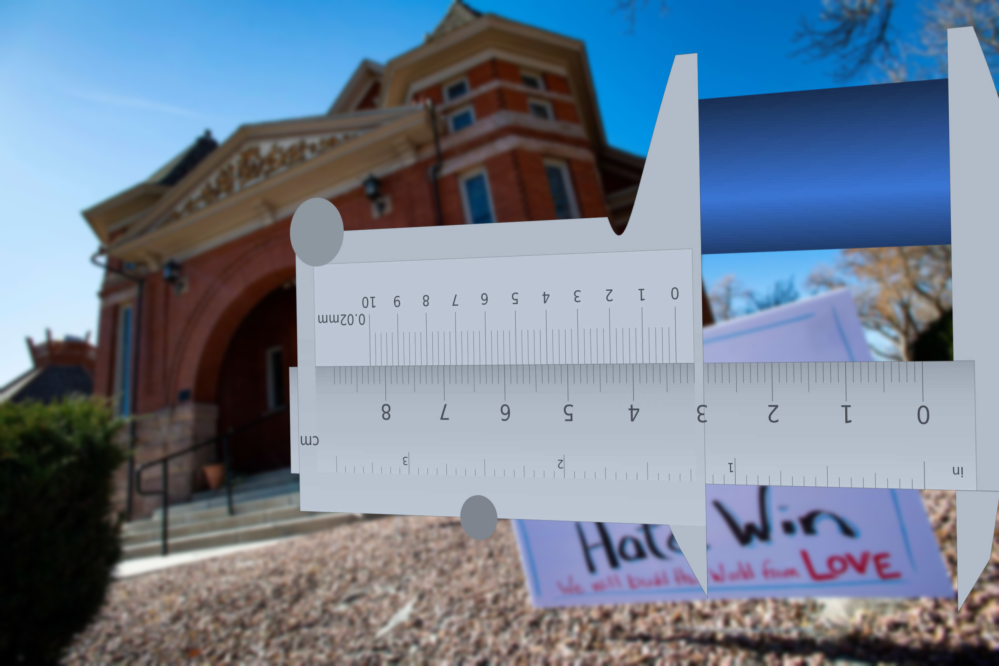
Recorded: value=33.6 unit=mm
